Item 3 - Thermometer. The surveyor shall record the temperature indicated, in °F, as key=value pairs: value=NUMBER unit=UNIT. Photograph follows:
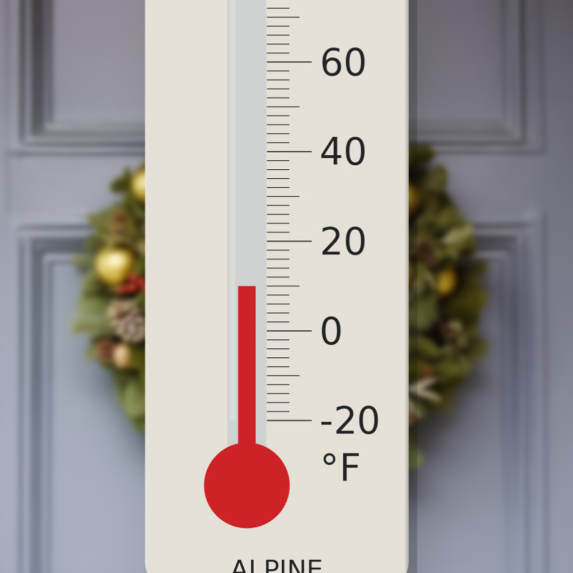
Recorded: value=10 unit=°F
